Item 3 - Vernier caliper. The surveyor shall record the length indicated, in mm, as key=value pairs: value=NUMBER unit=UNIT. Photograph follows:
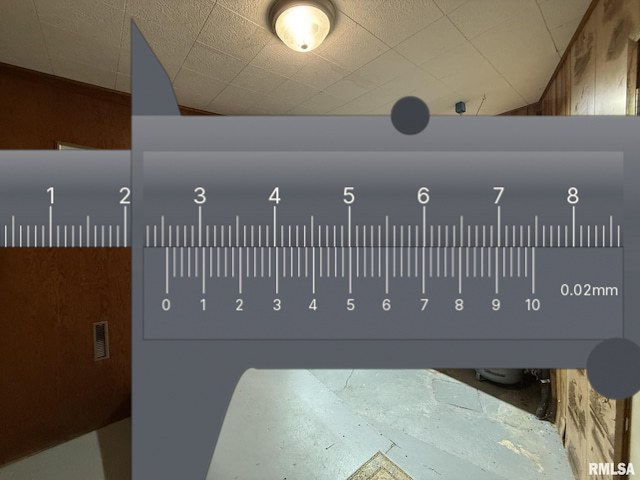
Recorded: value=25.6 unit=mm
